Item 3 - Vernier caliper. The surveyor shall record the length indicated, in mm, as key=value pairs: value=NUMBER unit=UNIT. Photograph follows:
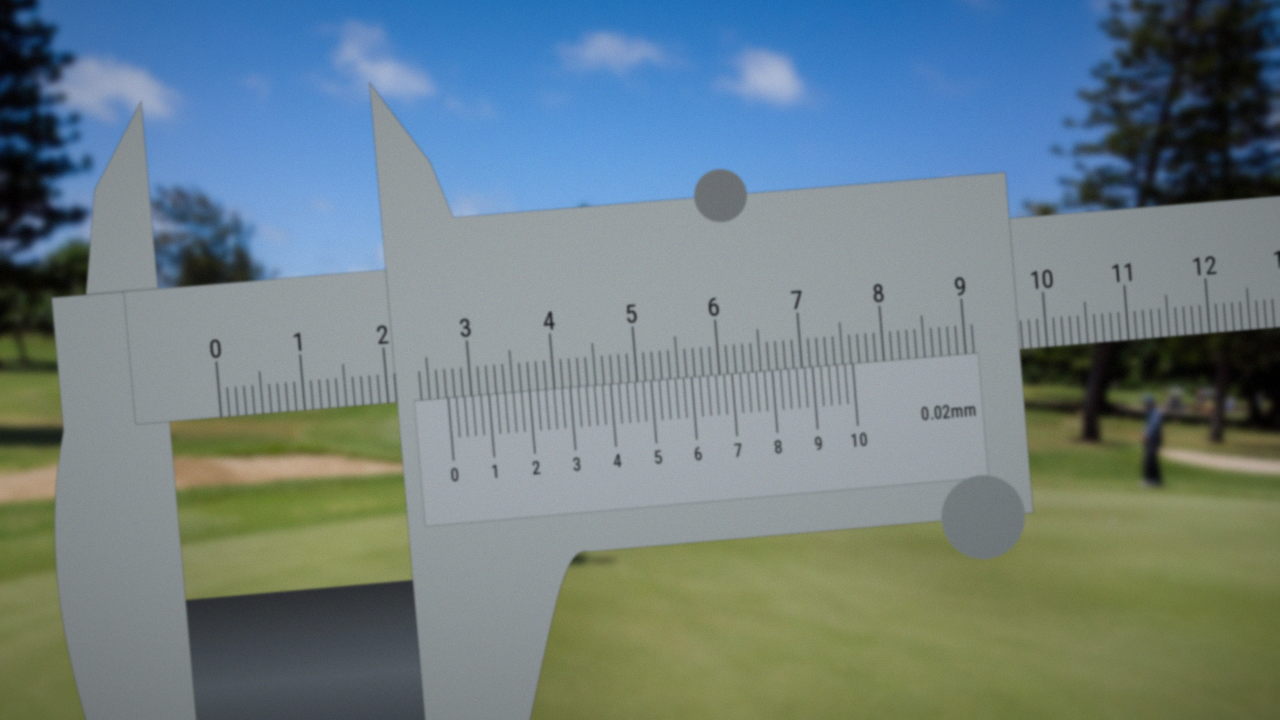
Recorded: value=27.2 unit=mm
